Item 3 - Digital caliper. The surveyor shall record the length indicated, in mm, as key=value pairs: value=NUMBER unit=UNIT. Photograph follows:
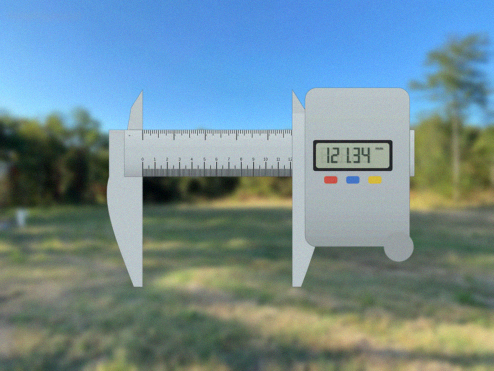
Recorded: value=121.34 unit=mm
